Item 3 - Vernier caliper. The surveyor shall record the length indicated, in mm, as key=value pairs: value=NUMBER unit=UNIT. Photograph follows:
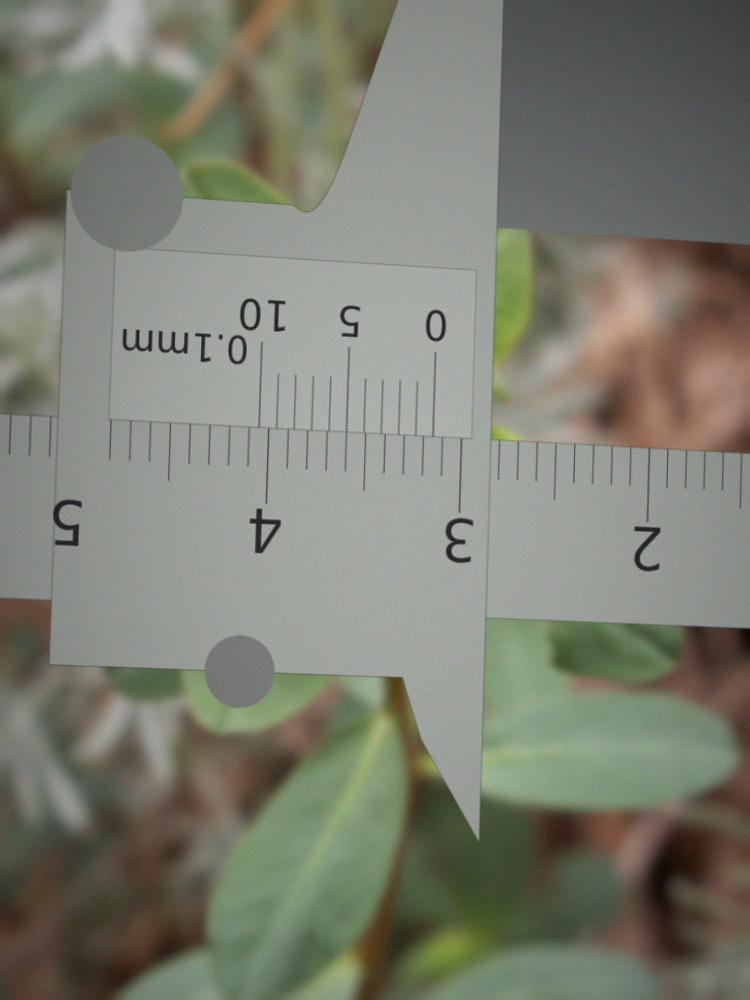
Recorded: value=31.5 unit=mm
